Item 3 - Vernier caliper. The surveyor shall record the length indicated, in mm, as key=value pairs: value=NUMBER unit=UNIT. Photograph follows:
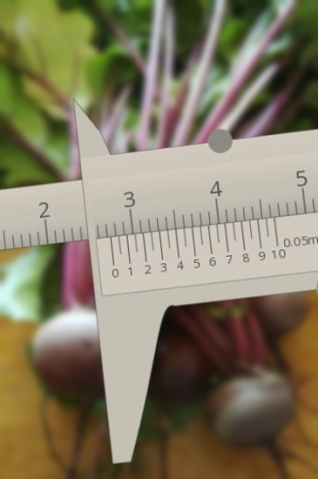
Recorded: value=27.4 unit=mm
